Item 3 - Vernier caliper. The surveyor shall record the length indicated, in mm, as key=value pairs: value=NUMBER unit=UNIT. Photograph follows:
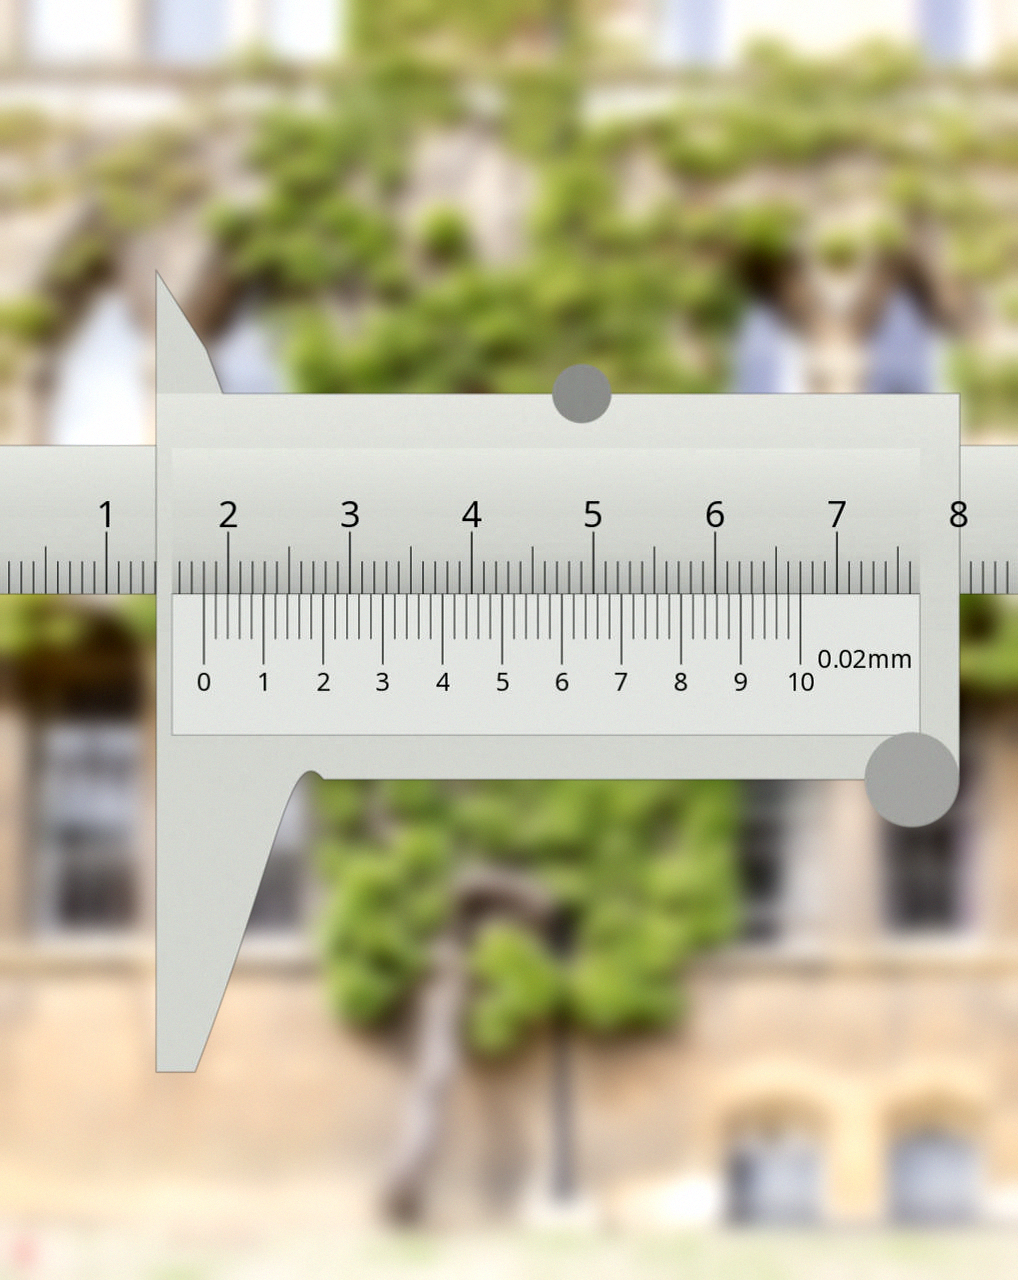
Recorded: value=18.0 unit=mm
